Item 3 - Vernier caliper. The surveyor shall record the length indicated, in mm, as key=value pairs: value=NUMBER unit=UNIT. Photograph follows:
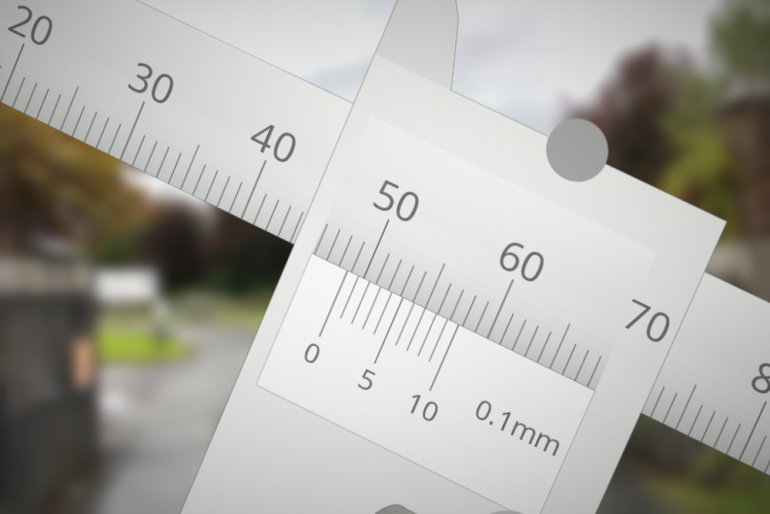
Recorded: value=48.7 unit=mm
